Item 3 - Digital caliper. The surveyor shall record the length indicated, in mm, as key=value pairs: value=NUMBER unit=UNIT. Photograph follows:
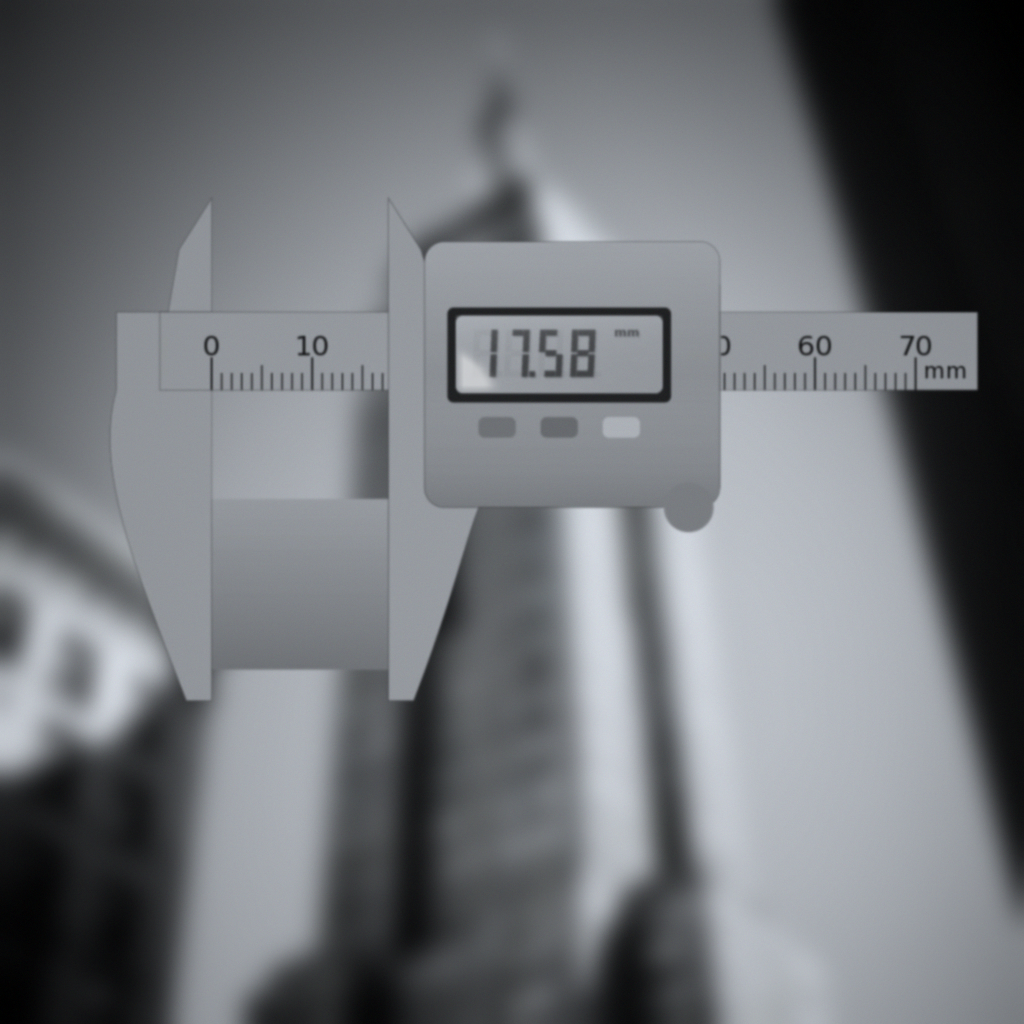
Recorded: value=17.58 unit=mm
